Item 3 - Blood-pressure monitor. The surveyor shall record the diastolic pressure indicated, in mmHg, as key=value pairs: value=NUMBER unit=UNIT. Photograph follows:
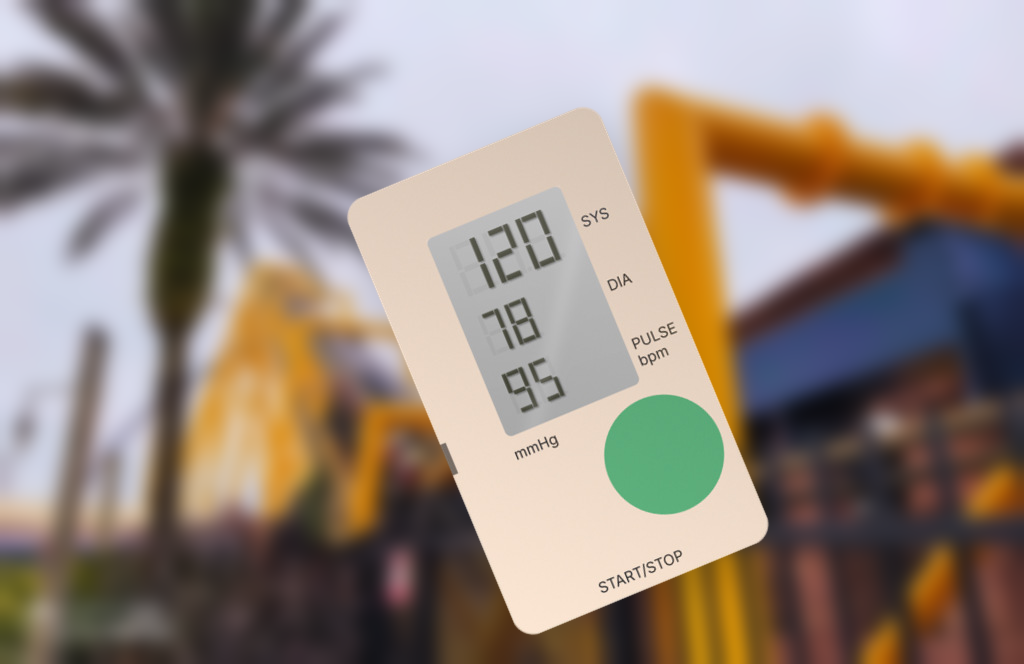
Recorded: value=78 unit=mmHg
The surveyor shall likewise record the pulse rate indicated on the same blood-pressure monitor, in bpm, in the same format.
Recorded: value=95 unit=bpm
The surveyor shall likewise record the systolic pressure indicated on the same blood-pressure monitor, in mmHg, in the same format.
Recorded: value=120 unit=mmHg
